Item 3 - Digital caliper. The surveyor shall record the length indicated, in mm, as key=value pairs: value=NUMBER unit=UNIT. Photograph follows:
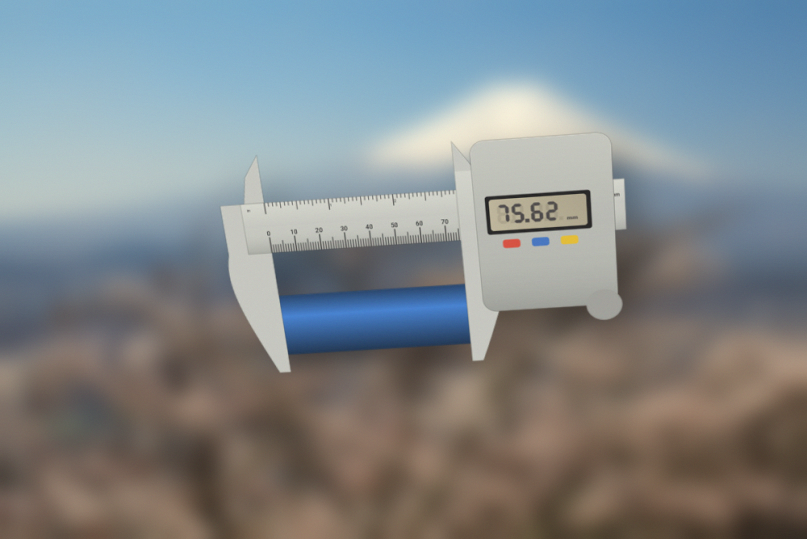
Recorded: value=75.62 unit=mm
